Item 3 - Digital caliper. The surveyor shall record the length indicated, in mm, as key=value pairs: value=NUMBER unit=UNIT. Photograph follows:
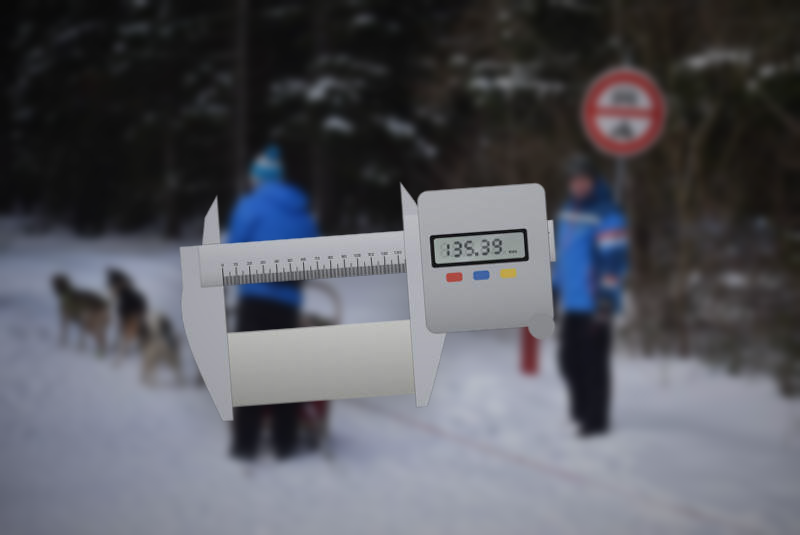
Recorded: value=135.39 unit=mm
